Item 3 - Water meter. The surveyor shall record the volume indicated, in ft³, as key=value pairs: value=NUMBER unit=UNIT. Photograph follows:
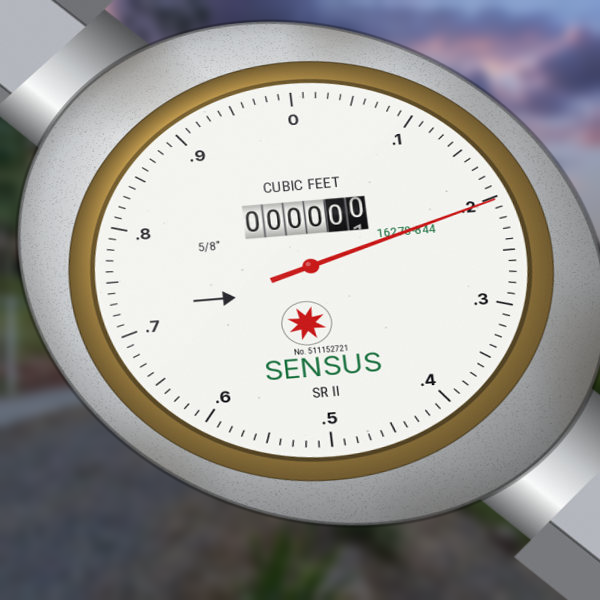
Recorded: value=0.20 unit=ft³
